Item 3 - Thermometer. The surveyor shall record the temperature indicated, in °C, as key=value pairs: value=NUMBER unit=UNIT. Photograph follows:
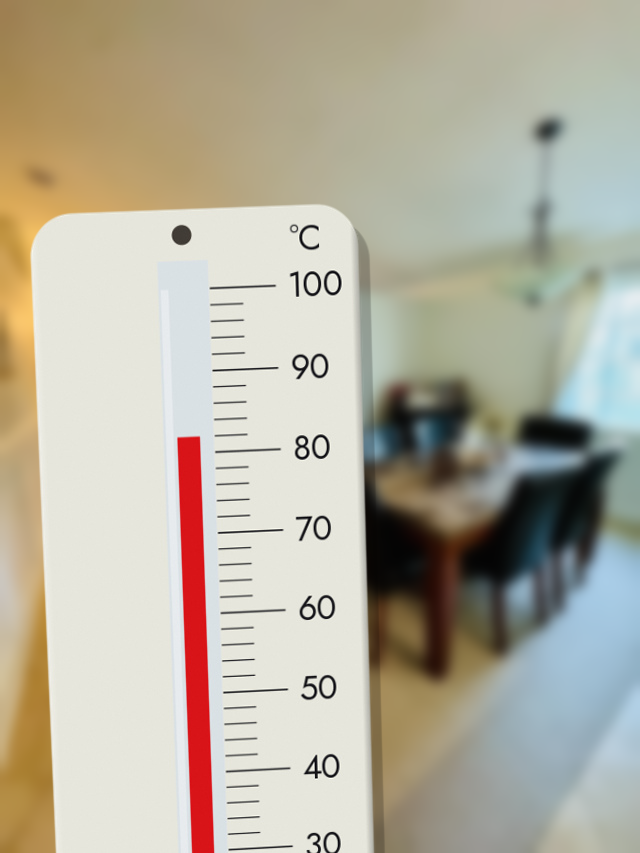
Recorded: value=82 unit=°C
